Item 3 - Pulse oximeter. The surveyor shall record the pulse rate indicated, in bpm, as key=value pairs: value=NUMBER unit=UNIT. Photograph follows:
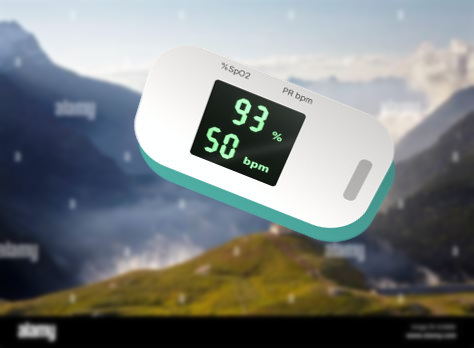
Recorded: value=50 unit=bpm
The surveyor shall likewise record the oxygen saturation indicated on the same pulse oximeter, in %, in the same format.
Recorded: value=93 unit=%
